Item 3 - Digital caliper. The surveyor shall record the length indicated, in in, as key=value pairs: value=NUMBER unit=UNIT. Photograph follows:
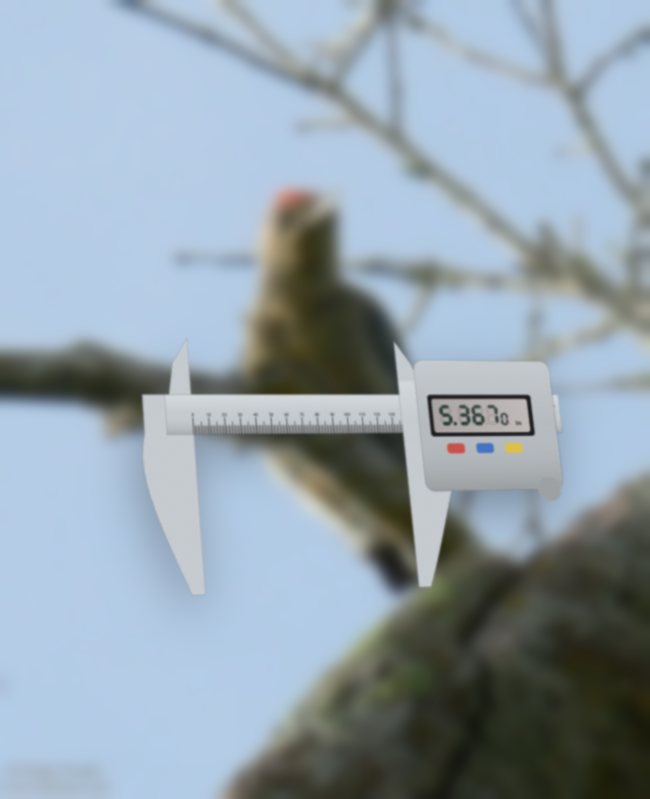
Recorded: value=5.3670 unit=in
